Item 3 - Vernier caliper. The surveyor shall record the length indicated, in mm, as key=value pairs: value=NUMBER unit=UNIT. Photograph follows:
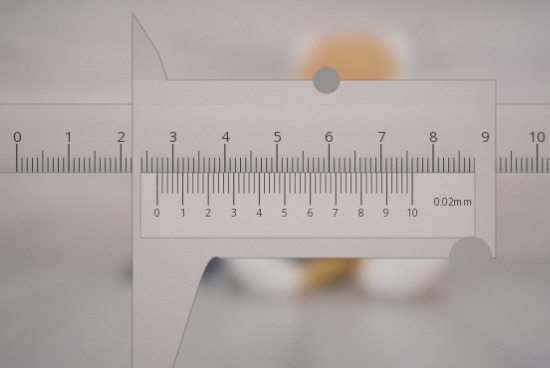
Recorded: value=27.0 unit=mm
